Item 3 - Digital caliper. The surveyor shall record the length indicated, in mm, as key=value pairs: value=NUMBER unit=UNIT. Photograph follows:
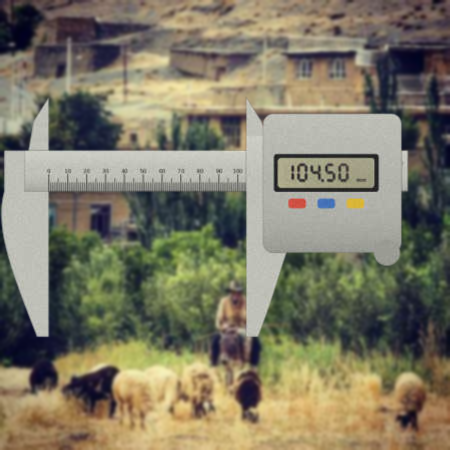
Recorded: value=104.50 unit=mm
